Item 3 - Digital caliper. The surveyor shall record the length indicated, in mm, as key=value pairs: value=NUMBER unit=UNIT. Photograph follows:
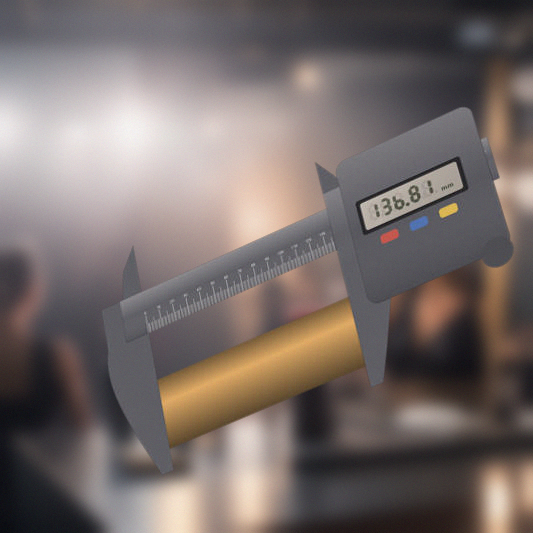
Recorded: value=136.81 unit=mm
